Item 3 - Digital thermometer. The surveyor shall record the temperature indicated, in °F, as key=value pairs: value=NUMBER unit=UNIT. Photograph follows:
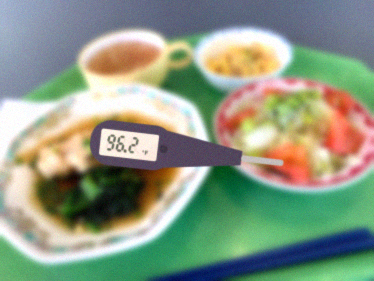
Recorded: value=96.2 unit=°F
